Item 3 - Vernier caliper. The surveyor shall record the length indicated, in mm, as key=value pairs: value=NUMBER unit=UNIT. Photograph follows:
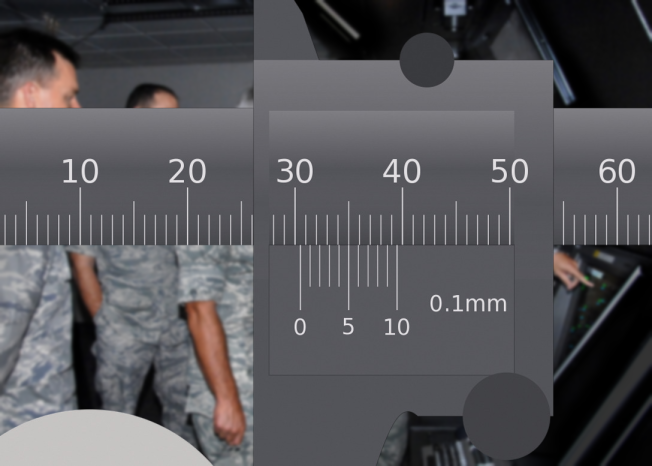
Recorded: value=30.5 unit=mm
